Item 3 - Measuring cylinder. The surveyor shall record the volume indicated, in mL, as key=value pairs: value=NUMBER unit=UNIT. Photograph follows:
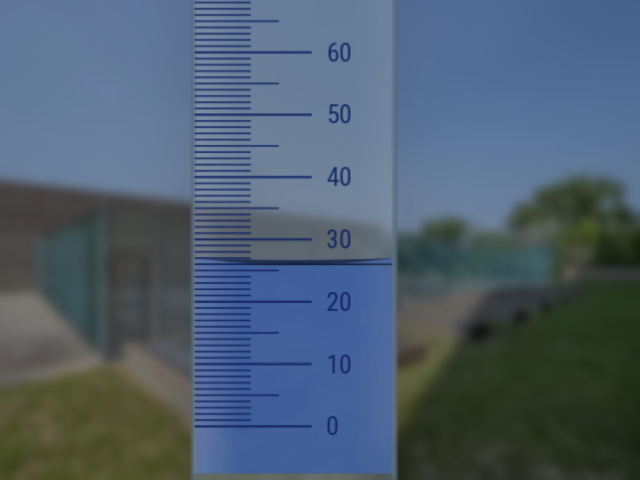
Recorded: value=26 unit=mL
